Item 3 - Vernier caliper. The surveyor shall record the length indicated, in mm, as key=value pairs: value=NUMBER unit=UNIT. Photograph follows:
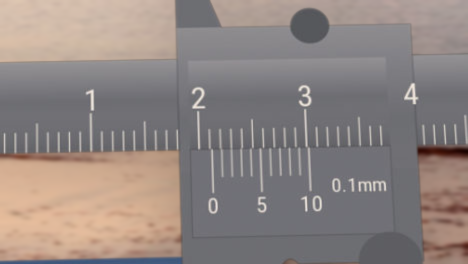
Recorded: value=21.2 unit=mm
